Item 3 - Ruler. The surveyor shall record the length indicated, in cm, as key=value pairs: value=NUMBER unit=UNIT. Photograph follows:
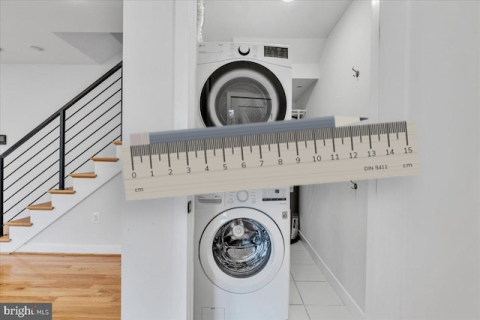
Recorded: value=13 unit=cm
